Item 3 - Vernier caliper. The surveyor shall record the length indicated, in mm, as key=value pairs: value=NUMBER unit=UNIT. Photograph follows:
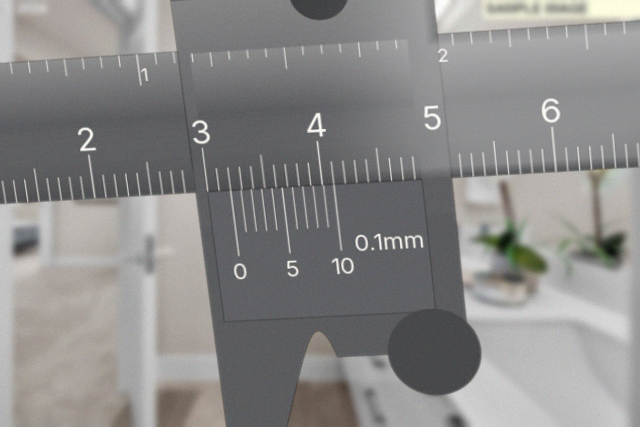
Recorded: value=32.0 unit=mm
